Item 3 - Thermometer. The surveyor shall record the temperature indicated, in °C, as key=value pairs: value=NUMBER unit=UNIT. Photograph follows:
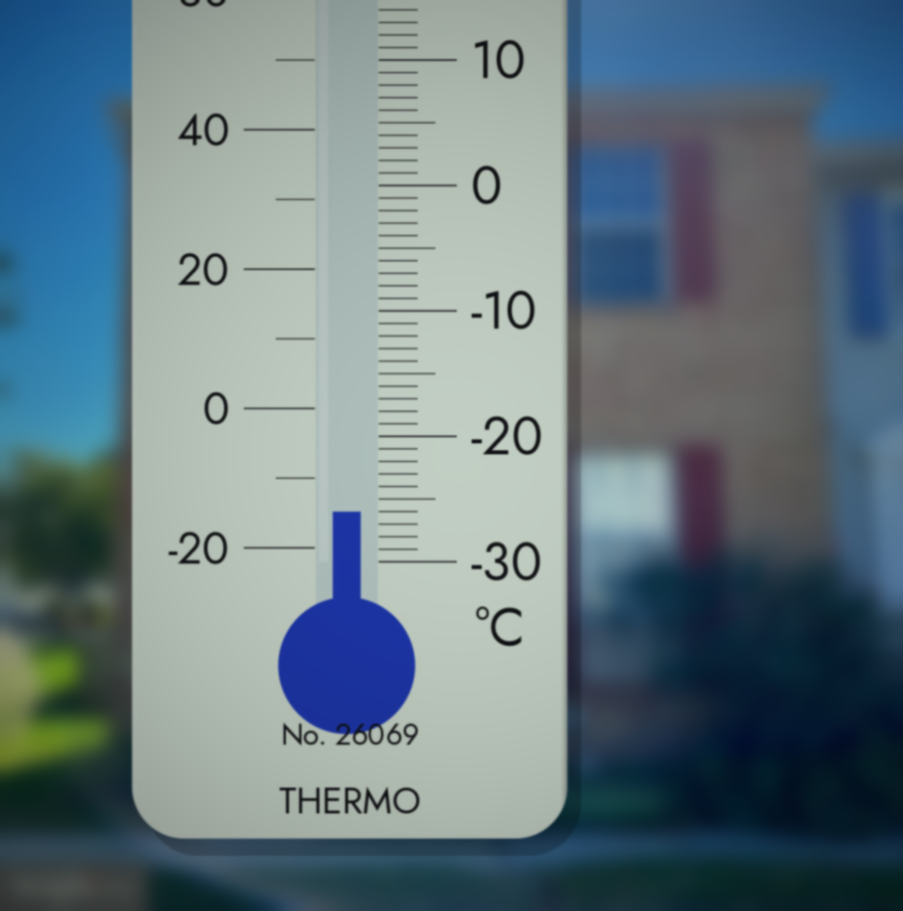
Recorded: value=-26 unit=°C
